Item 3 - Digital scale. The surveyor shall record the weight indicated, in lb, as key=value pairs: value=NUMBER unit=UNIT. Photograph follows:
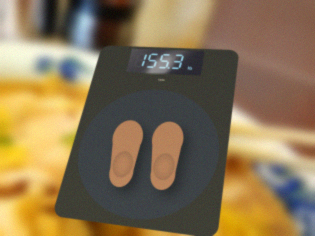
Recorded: value=155.3 unit=lb
